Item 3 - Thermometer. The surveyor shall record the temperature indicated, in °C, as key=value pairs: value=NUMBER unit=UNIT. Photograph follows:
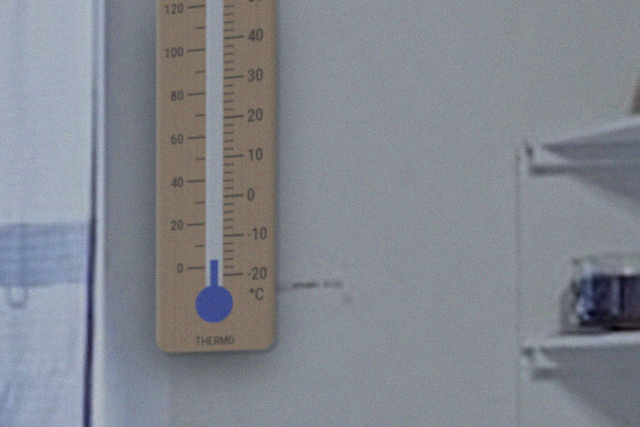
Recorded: value=-16 unit=°C
